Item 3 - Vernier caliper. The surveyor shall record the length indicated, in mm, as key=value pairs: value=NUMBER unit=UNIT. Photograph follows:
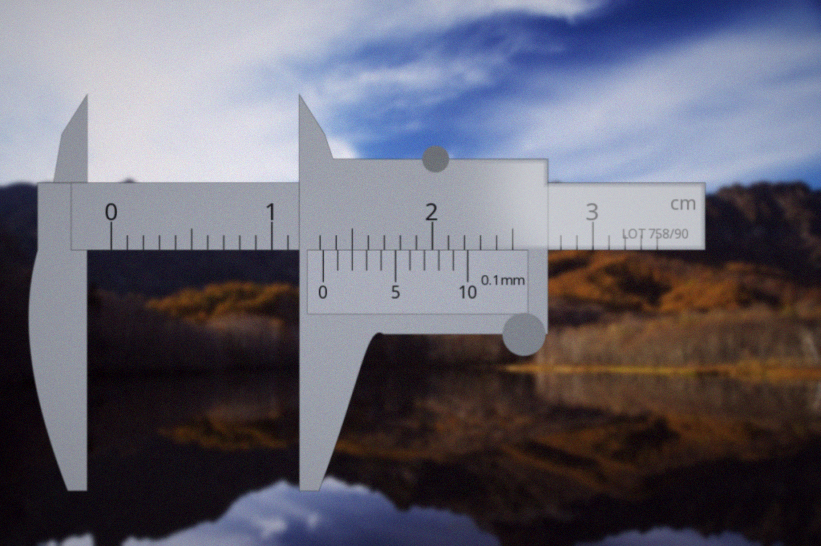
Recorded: value=13.2 unit=mm
